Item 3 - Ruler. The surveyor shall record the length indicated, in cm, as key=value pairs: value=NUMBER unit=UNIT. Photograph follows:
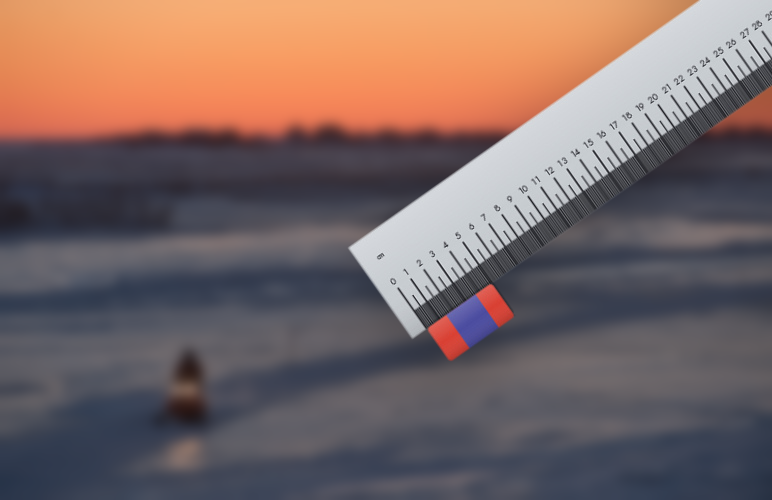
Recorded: value=5 unit=cm
